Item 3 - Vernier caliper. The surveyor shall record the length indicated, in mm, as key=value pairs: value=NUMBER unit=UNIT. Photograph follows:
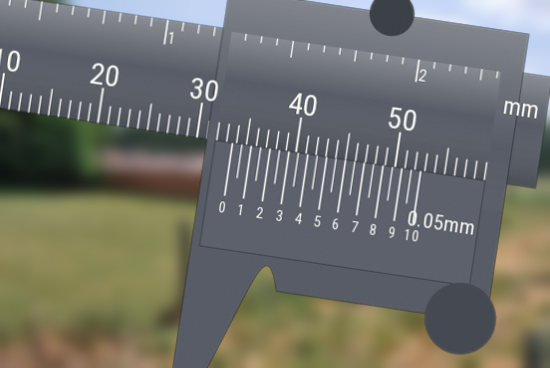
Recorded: value=33.6 unit=mm
